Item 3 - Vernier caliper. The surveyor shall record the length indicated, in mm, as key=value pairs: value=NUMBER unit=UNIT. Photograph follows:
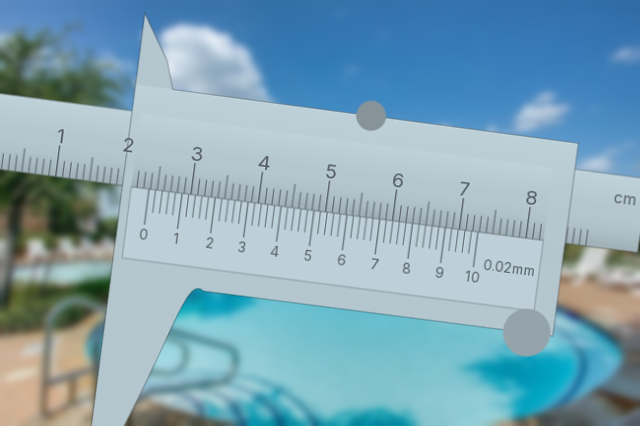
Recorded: value=23.8 unit=mm
